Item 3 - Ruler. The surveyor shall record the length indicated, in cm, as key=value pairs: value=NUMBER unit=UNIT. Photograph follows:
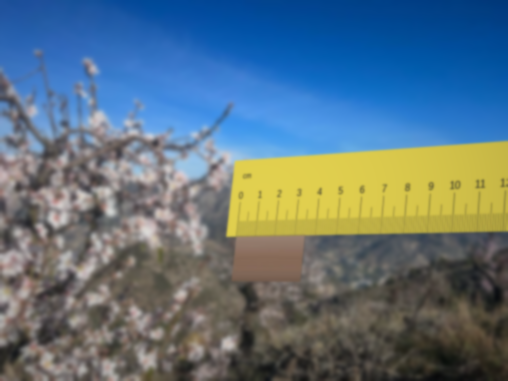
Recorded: value=3.5 unit=cm
